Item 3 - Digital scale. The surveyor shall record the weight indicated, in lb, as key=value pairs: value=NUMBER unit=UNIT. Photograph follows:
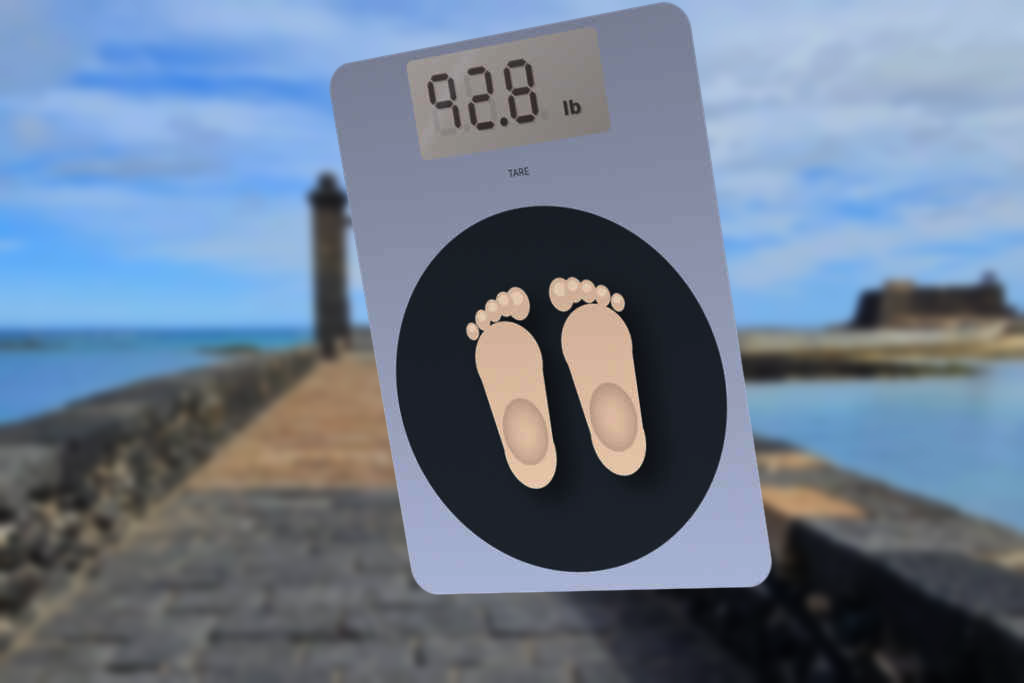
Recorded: value=92.8 unit=lb
